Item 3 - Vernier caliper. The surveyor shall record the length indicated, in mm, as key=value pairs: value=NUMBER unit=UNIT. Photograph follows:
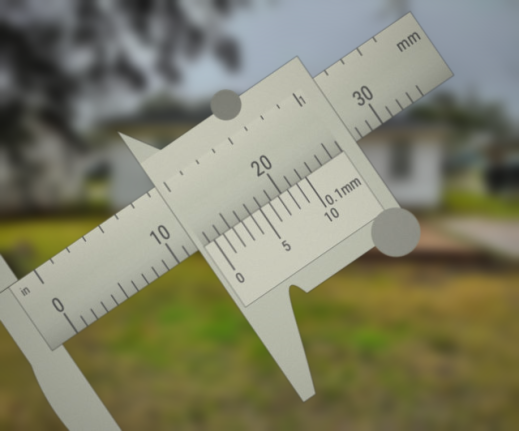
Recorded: value=13.4 unit=mm
